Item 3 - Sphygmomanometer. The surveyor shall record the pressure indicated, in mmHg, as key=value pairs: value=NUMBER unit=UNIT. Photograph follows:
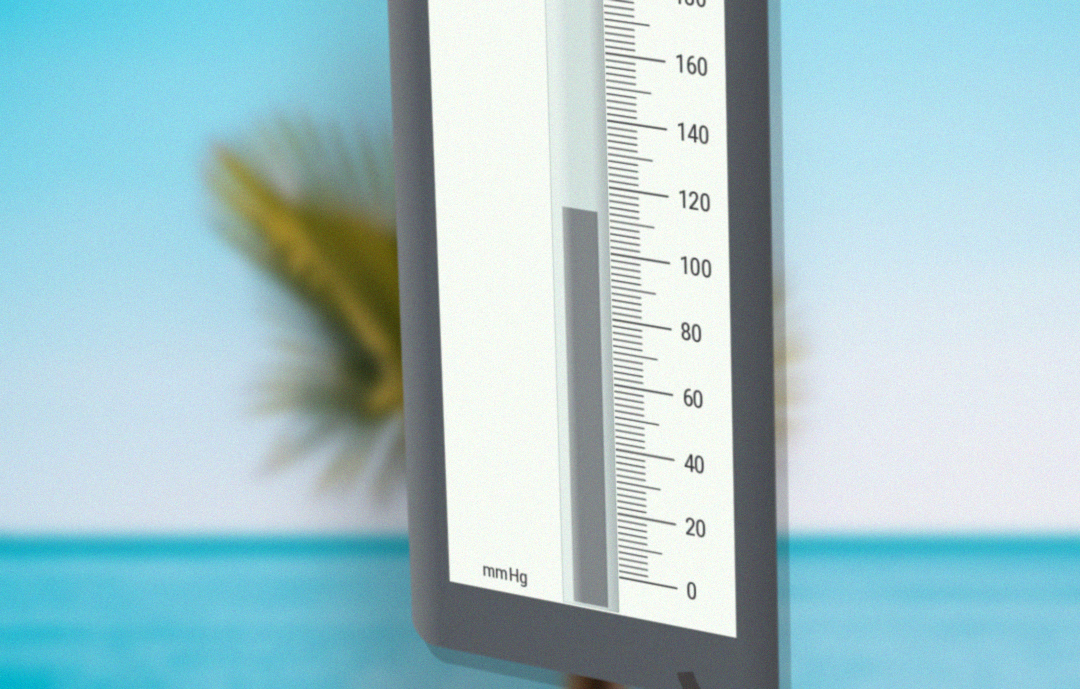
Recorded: value=112 unit=mmHg
